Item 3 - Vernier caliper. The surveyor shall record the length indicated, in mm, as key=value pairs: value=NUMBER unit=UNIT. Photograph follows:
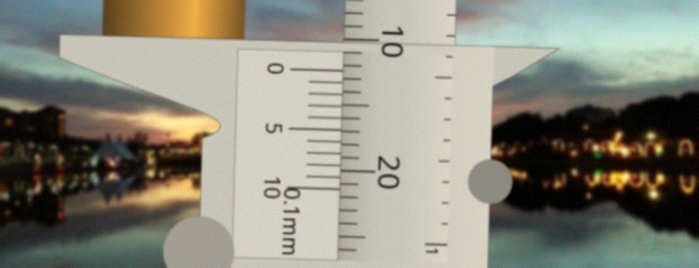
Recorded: value=12.4 unit=mm
